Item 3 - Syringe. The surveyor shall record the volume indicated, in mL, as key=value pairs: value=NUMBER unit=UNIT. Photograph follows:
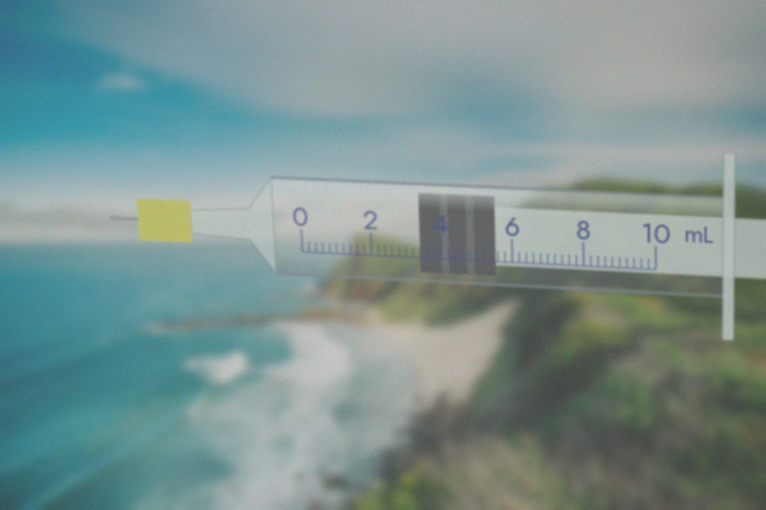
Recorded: value=3.4 unit=mL
